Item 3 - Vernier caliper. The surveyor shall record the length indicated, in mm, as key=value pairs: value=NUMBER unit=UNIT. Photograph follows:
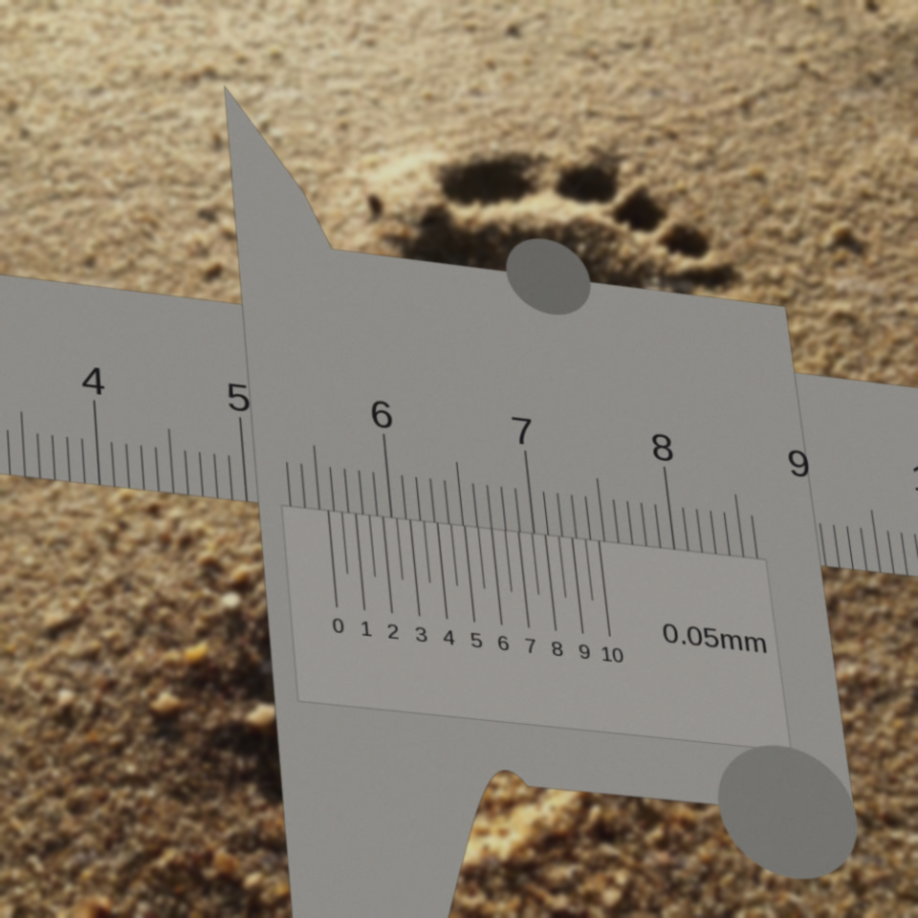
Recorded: value=55.6 unit=mm
